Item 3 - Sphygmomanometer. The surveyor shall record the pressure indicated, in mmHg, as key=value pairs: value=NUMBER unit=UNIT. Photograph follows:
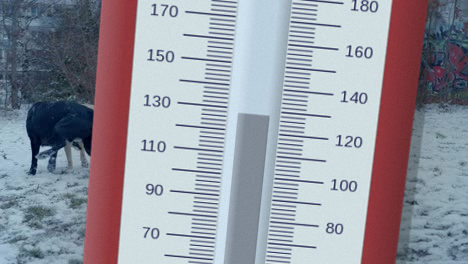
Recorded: value=128 unit=mmHg
